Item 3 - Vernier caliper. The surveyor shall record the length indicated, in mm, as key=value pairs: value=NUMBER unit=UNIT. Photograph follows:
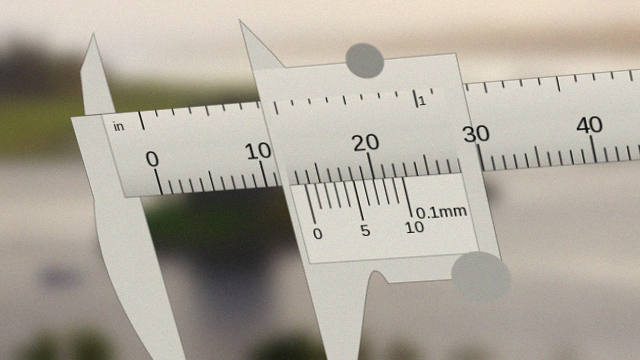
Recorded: value=13.6 unit=mm
